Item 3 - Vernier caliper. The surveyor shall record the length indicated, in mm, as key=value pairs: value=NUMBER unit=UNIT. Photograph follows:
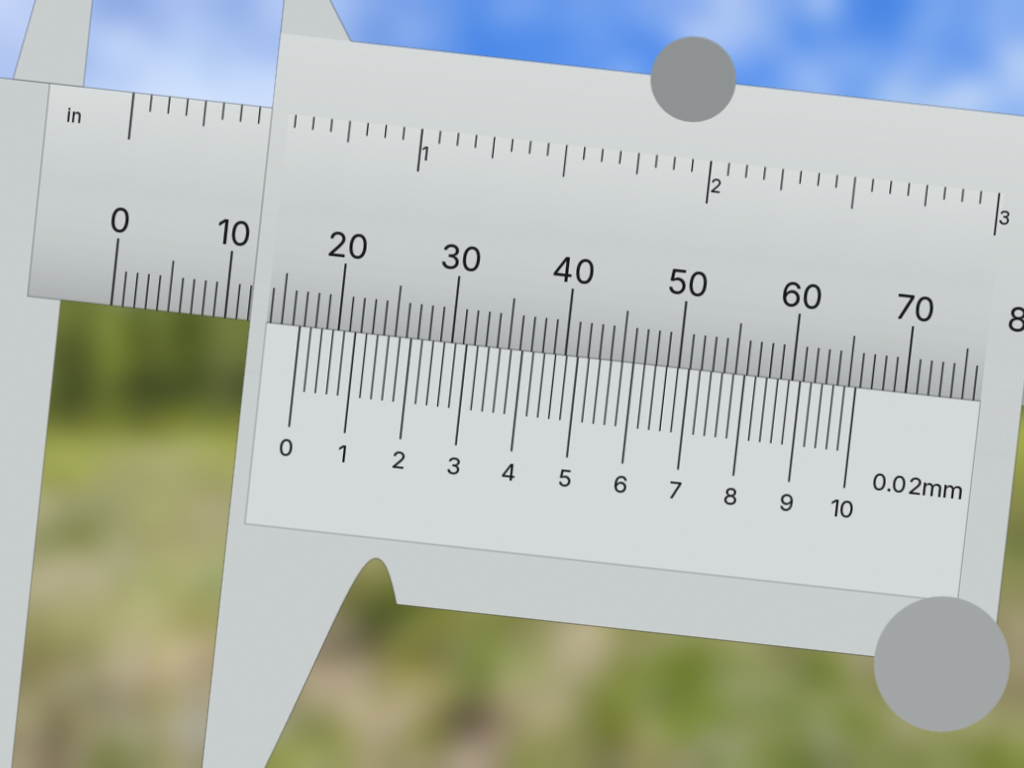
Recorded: value=16.6 unit=mm
